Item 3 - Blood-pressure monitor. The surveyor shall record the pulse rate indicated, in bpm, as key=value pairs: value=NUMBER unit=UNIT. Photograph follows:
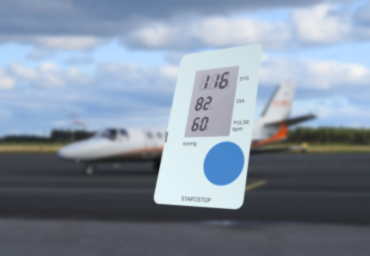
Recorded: value=60 unit=bpm
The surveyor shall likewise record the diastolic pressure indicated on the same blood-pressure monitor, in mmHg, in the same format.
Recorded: value=82 unit=mmHg
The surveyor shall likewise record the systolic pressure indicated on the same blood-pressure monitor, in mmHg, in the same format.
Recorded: value=116 unit=mmHg
